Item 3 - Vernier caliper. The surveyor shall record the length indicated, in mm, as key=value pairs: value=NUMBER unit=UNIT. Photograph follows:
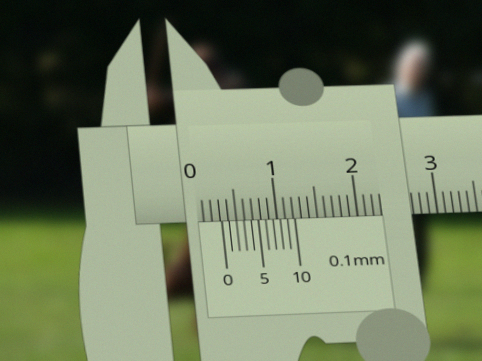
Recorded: value=3.2 unit=mm
